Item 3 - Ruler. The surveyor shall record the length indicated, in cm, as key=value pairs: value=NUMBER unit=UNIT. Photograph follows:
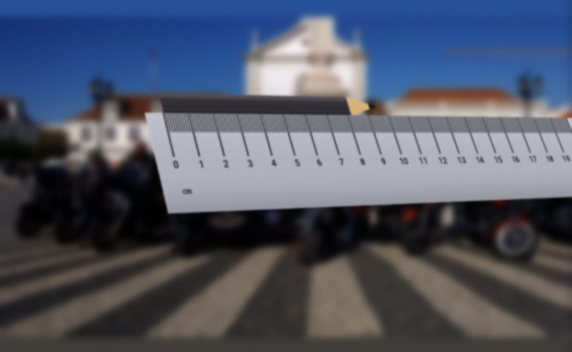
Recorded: value=9.5 unit=cm
